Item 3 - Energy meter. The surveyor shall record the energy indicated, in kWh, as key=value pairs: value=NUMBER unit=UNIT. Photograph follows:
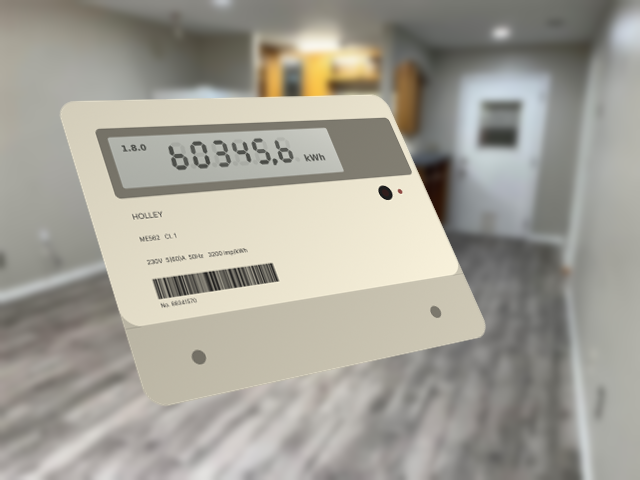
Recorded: value=60345.6 unit=kWh
